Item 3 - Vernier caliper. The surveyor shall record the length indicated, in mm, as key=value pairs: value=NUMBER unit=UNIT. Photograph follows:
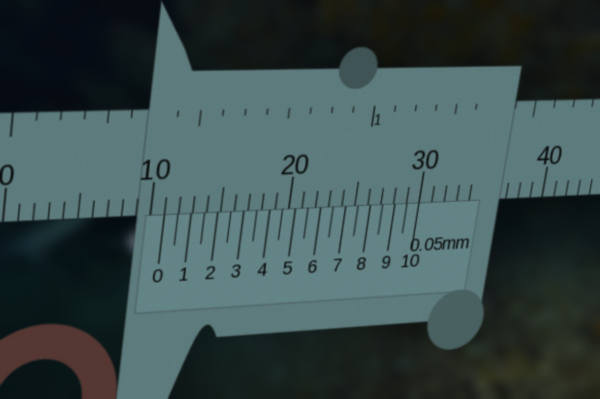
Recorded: value=11.0 unit=mm
